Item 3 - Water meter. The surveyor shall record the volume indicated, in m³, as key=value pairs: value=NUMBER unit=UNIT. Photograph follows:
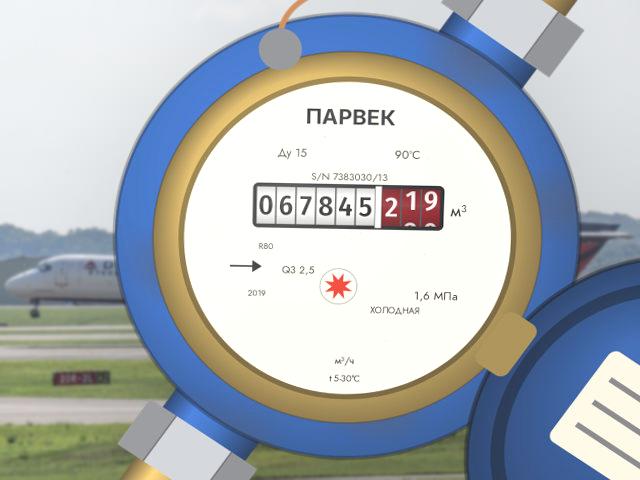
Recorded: value=67845.219 unit=m³
